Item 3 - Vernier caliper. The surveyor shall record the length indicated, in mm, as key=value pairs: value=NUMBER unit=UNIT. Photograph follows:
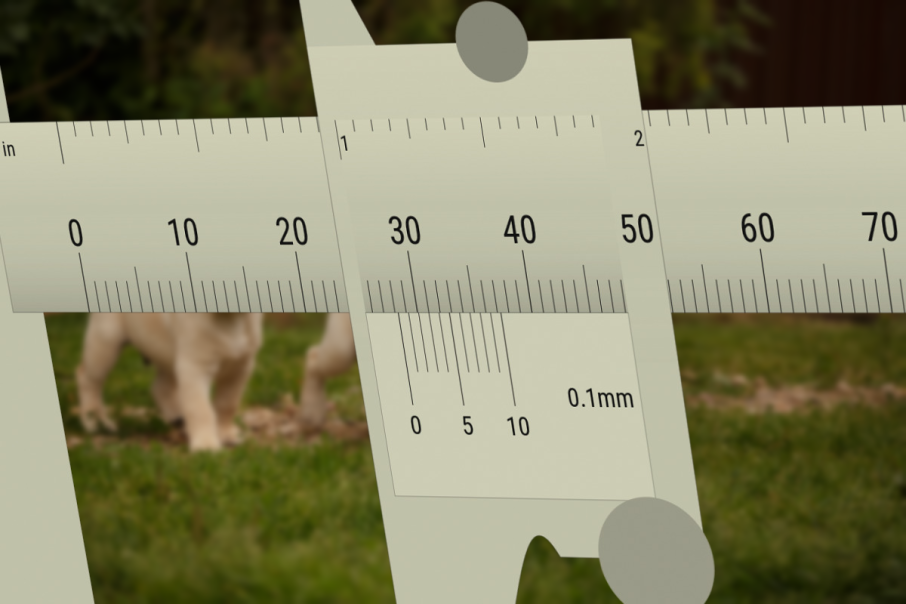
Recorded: value=28.3 unit=mm
